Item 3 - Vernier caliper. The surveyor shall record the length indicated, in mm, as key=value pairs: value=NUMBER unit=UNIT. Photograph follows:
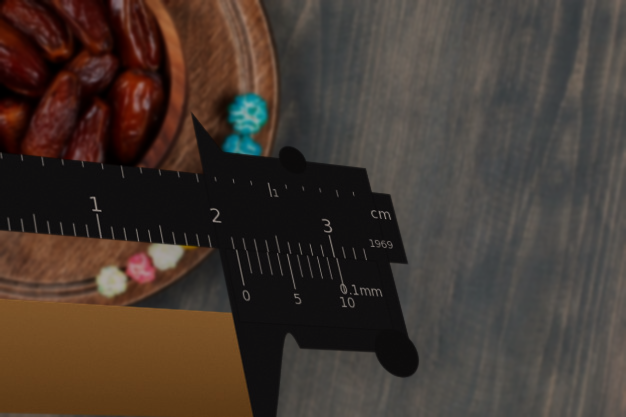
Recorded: value=21.2 unit=mm
